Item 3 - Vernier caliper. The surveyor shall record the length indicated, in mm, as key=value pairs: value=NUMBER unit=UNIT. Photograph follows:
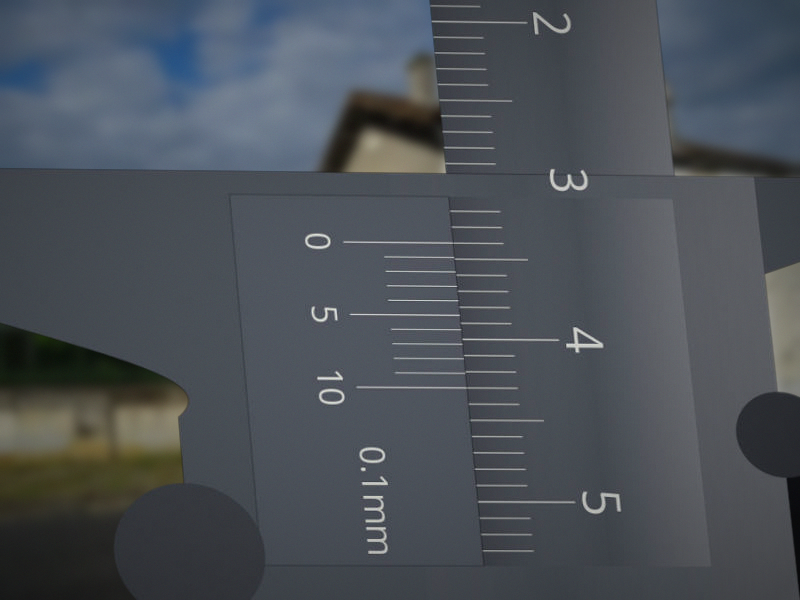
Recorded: value=34.0 unit=mm
